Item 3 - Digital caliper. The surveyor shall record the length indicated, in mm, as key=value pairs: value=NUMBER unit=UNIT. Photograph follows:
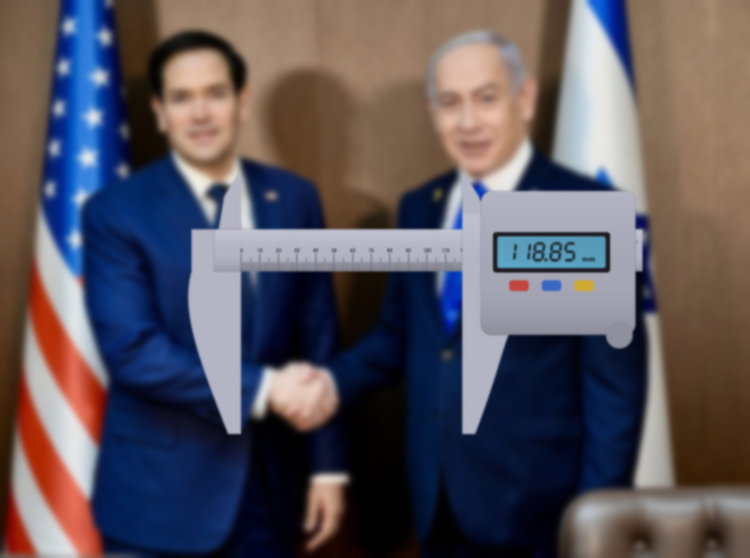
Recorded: value=118.85 unit=mm
